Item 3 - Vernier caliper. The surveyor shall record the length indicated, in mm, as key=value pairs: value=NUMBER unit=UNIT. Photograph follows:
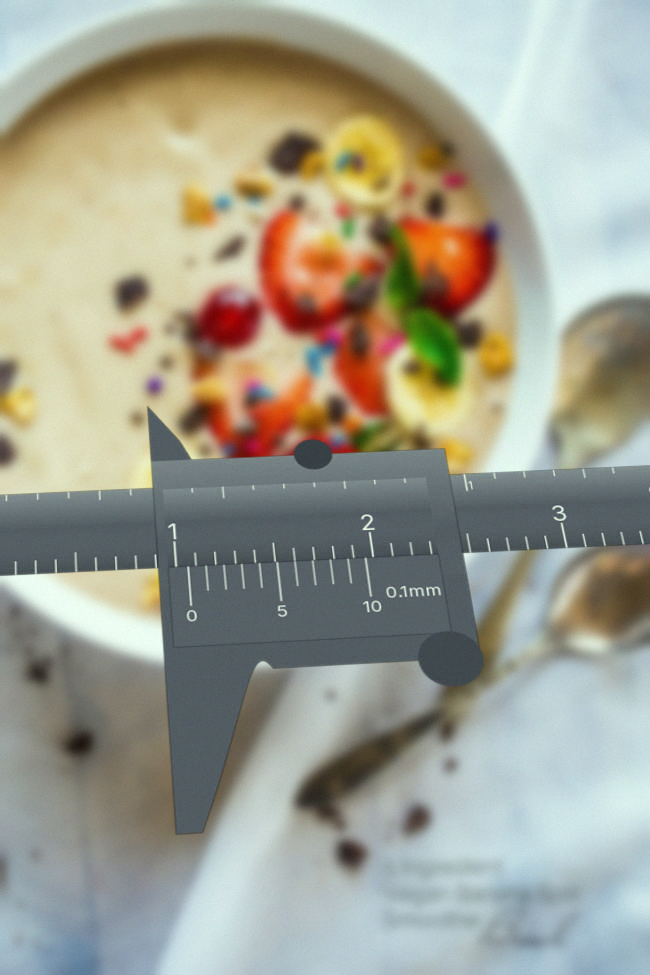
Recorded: value=10.6 unit=mm
